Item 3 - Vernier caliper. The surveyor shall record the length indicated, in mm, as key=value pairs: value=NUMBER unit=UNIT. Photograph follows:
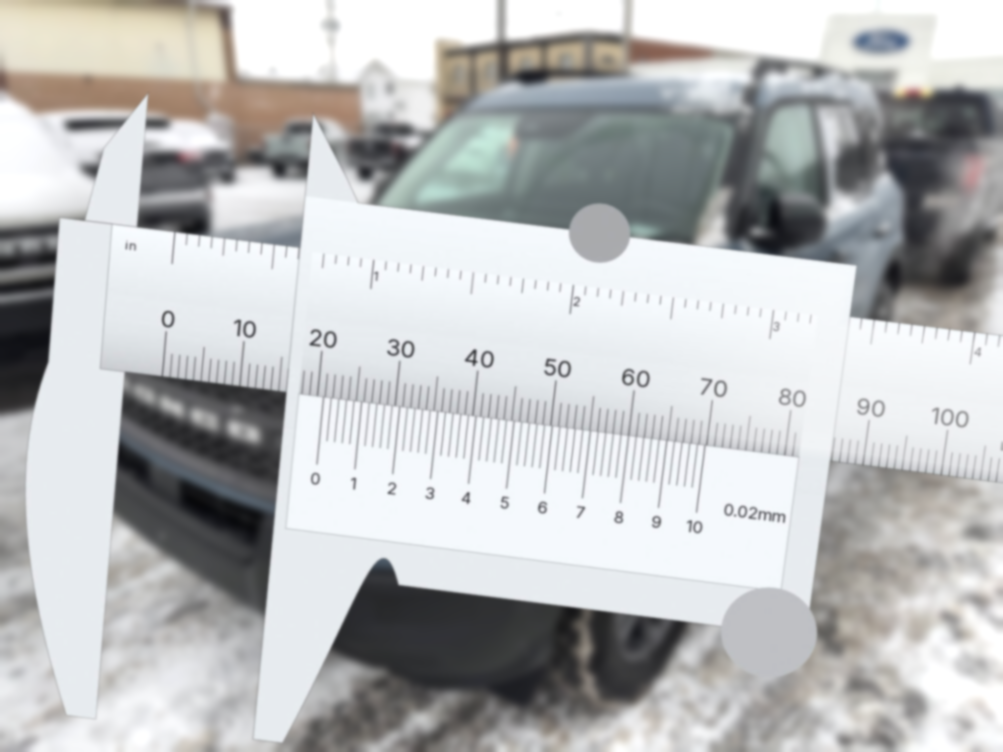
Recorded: value=20.8 unit=mm
